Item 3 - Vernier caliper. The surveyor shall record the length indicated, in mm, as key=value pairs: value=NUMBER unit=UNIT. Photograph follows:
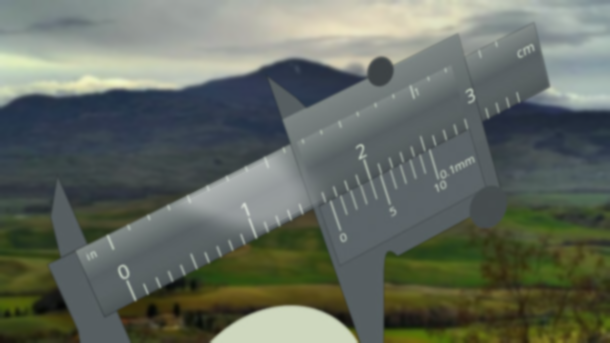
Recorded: value=16.4 unit=mm
